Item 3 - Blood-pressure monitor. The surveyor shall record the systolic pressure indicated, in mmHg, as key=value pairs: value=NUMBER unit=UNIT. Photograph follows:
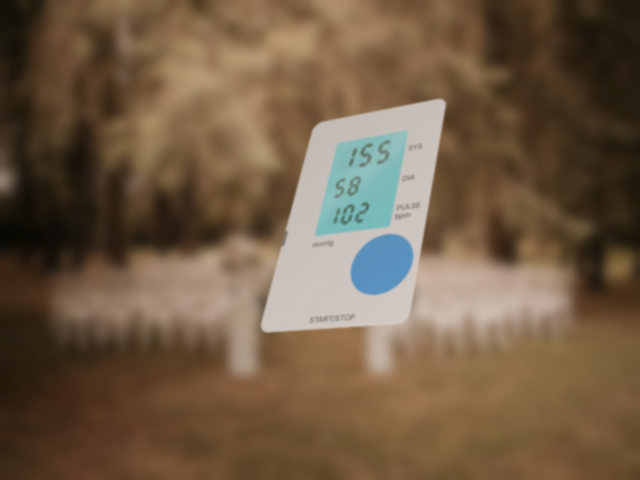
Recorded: value=155 unit=mmHg
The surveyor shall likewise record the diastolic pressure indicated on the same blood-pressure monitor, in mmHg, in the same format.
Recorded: value=58 unit=mmHg
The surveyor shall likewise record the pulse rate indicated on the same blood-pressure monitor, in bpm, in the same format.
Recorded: value=102 unit=bpm
